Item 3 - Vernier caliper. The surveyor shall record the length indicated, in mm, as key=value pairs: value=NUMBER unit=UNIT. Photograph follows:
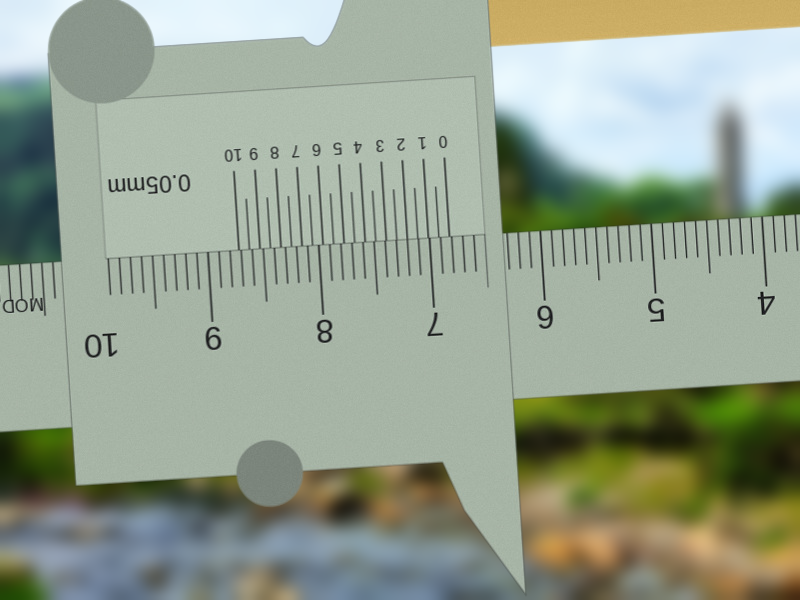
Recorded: value=68.2 unit=mm
